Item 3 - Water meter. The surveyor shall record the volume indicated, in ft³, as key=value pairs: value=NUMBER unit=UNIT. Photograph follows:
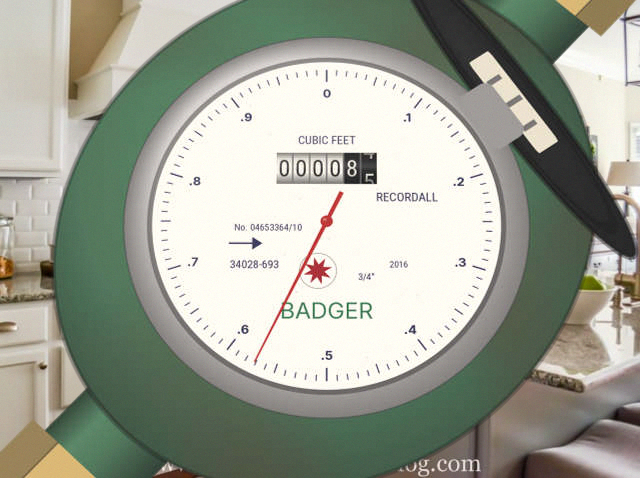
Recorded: value=84.57 unit=ft³
